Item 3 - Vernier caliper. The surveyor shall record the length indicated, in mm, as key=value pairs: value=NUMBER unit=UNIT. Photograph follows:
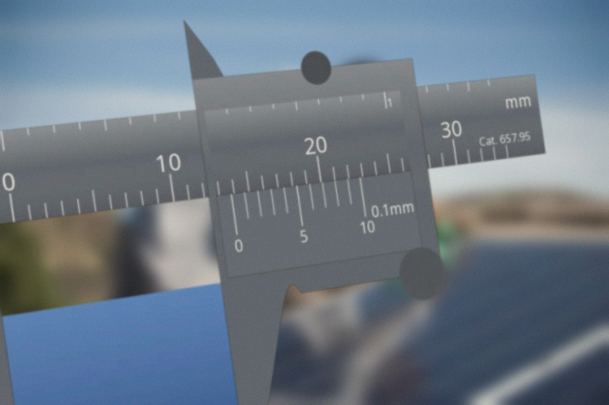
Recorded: value=13.8 unit=mm
